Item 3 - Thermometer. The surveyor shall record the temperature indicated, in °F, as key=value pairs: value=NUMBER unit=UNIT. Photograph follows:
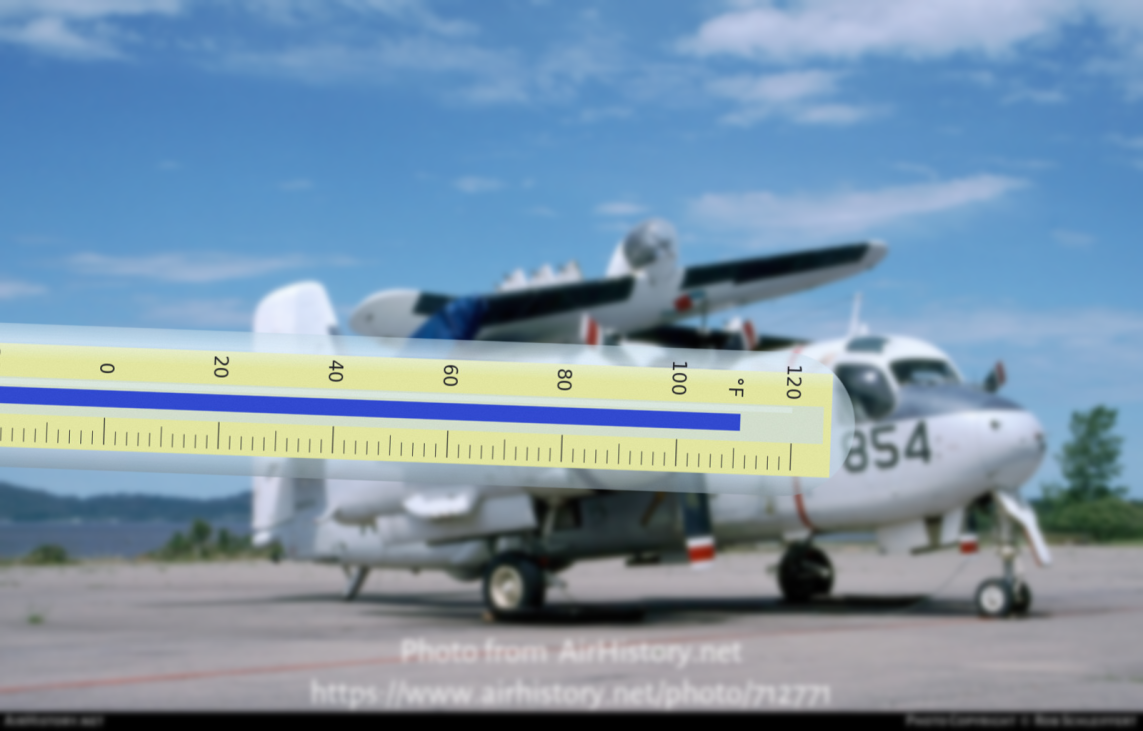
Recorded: value=111 unit=°F
